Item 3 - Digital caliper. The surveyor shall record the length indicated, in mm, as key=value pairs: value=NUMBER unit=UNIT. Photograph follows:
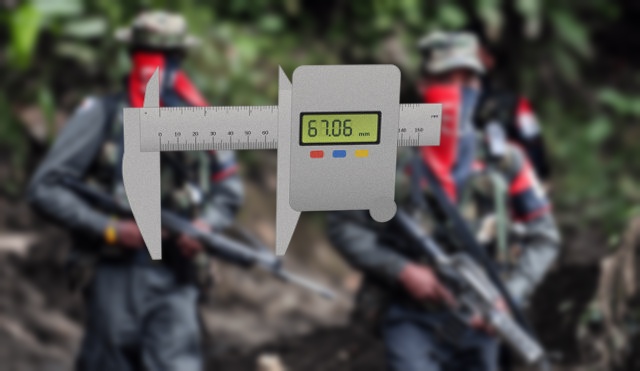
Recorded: value=67.06 unit=mm
